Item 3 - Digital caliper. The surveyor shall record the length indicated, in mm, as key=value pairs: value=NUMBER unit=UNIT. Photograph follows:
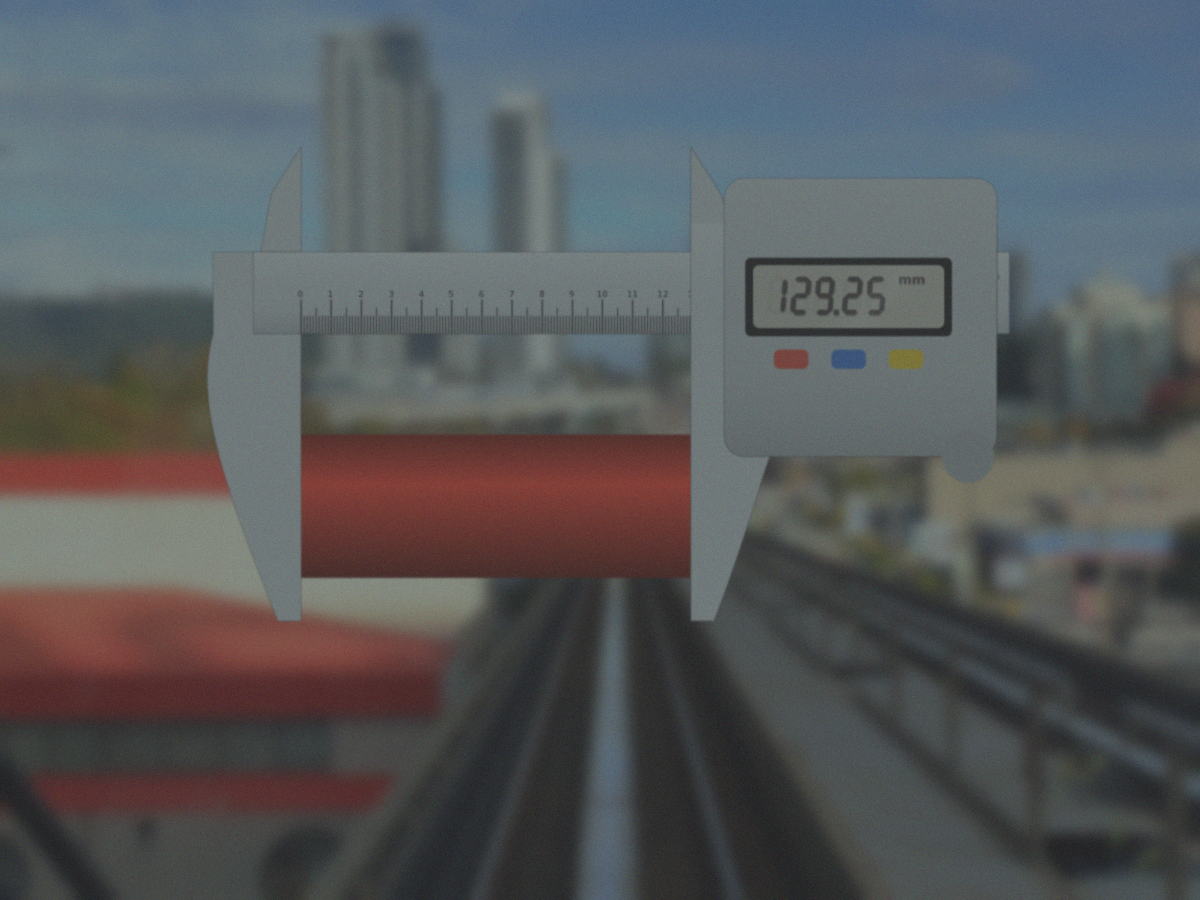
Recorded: value=129.25 unit=mm
